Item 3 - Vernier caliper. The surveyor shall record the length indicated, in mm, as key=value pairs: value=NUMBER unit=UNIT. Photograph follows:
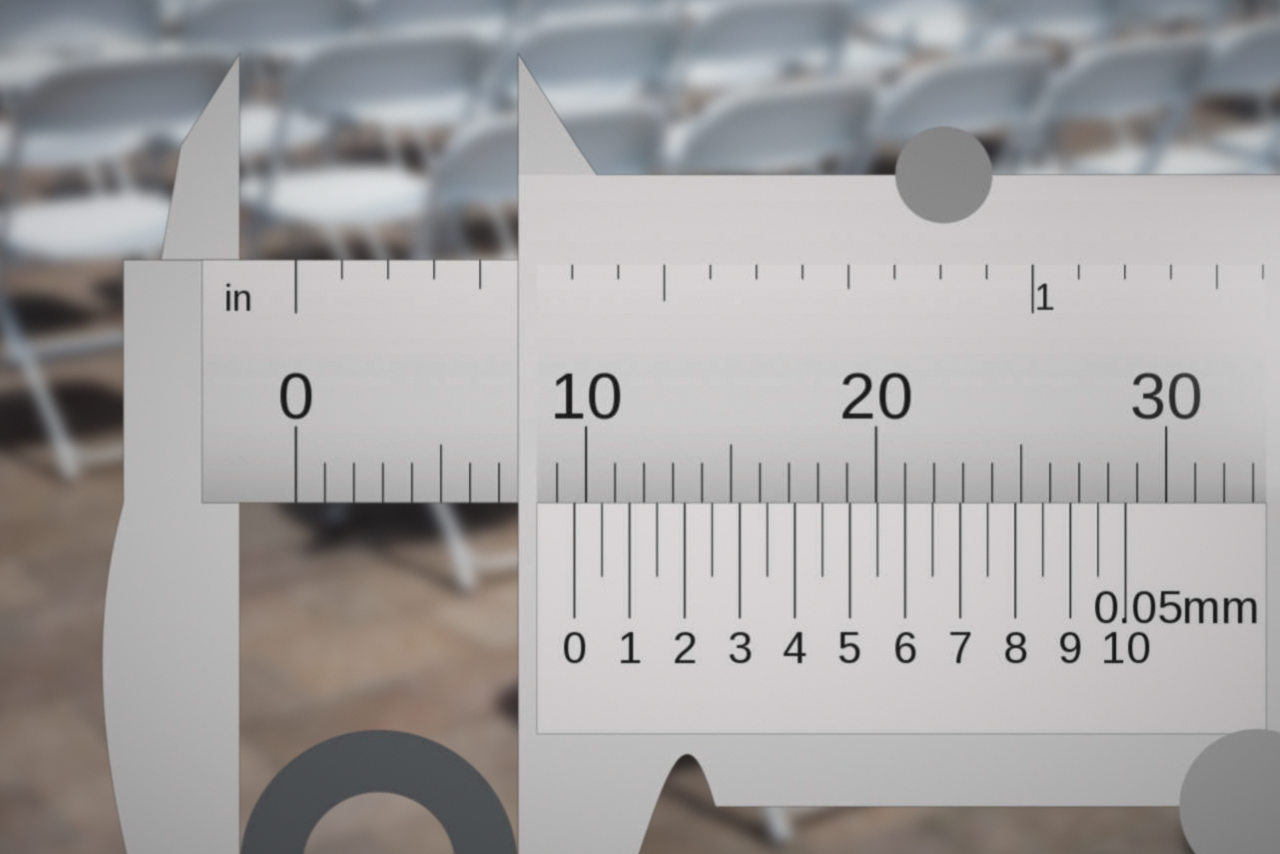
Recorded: value=9.60 unit=mm
